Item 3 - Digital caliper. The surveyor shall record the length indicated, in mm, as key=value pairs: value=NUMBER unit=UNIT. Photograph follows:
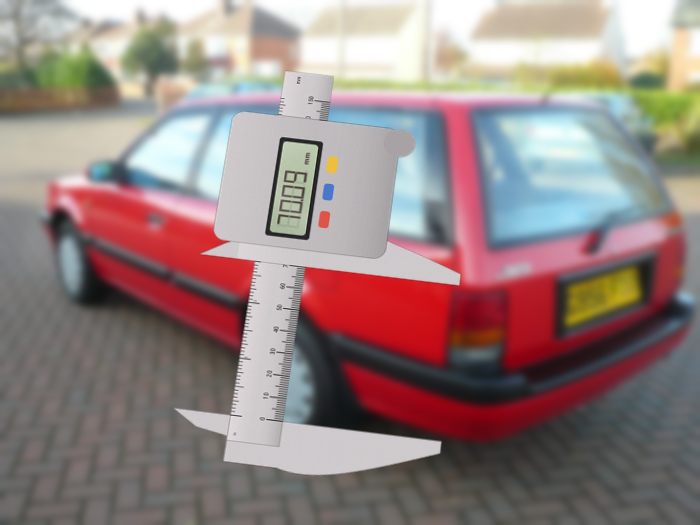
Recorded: value=70.09 unit=mm
